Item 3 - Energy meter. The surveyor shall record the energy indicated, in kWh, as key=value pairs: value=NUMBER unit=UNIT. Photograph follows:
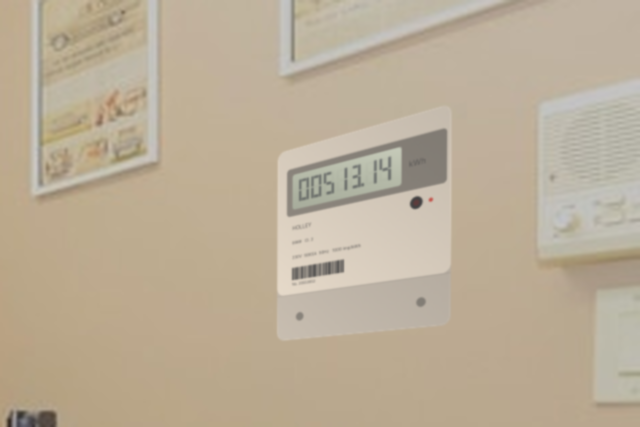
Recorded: value=513.14 unit=kWh
